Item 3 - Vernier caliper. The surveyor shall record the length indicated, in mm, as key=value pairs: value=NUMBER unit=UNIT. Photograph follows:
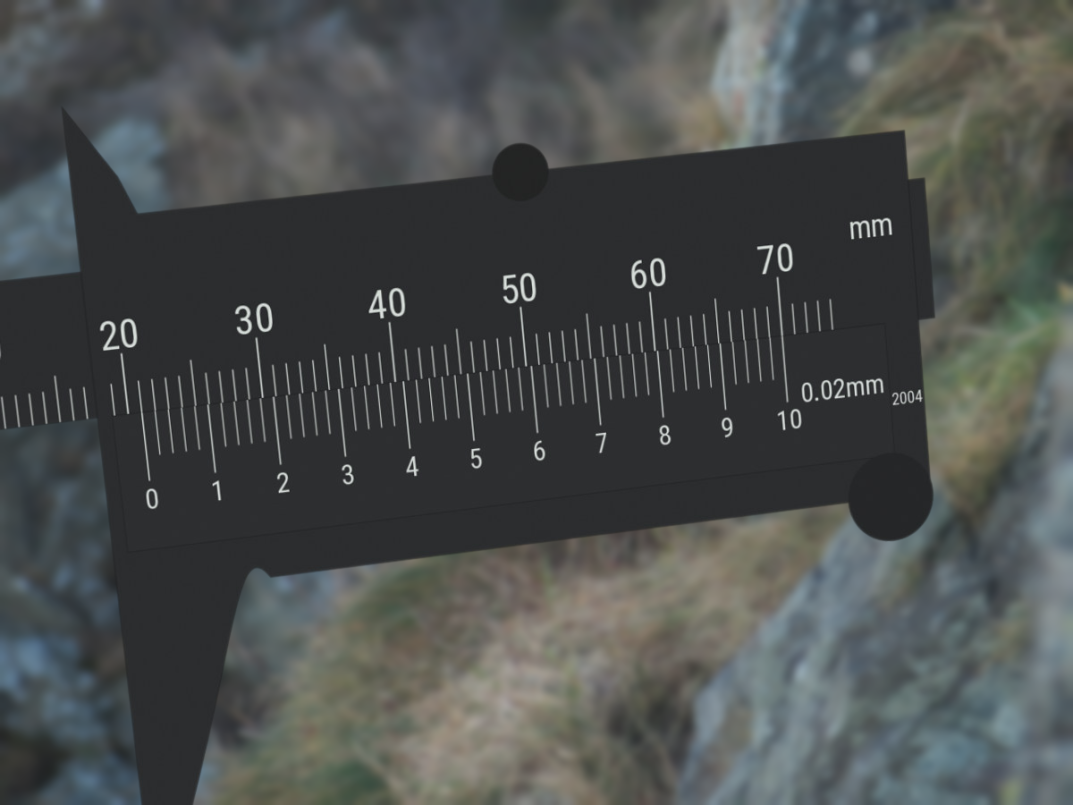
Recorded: value=21.0 unit=mm
